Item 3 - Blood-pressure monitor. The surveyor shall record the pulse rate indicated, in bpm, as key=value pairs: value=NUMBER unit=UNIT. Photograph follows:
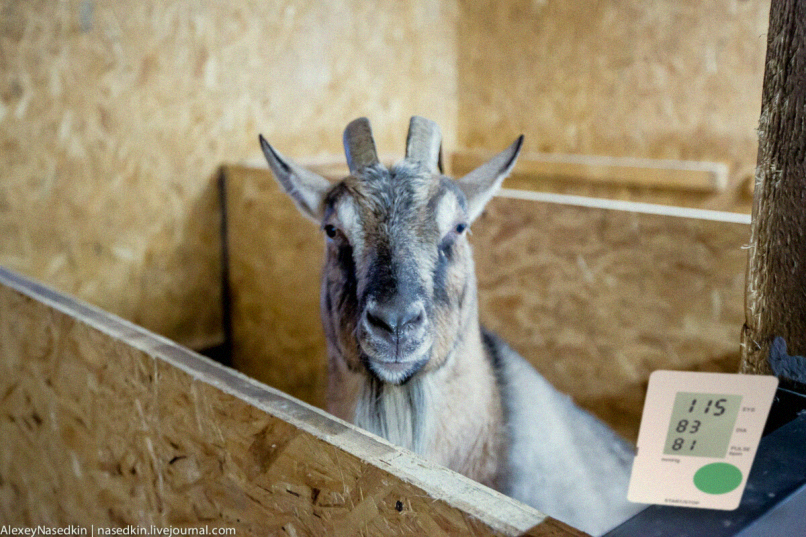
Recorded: value=81 unit=bpm
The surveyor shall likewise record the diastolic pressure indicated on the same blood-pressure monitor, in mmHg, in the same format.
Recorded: value=83 unit=mmHg
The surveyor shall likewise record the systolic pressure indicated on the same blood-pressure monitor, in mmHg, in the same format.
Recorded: value=115 unit=mmHg
